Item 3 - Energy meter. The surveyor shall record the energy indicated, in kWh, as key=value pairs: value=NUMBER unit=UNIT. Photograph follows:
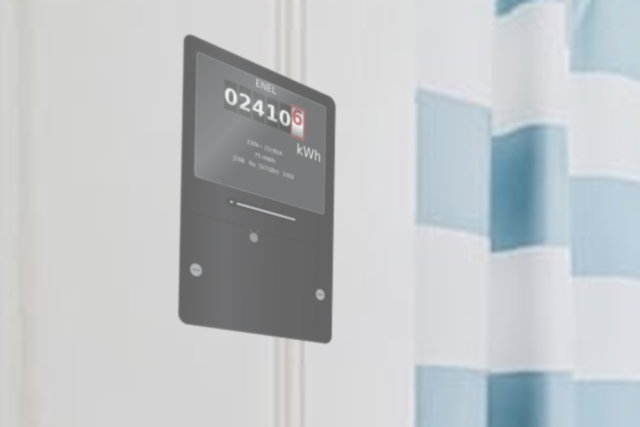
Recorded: value=2410.6 unit=kWh
